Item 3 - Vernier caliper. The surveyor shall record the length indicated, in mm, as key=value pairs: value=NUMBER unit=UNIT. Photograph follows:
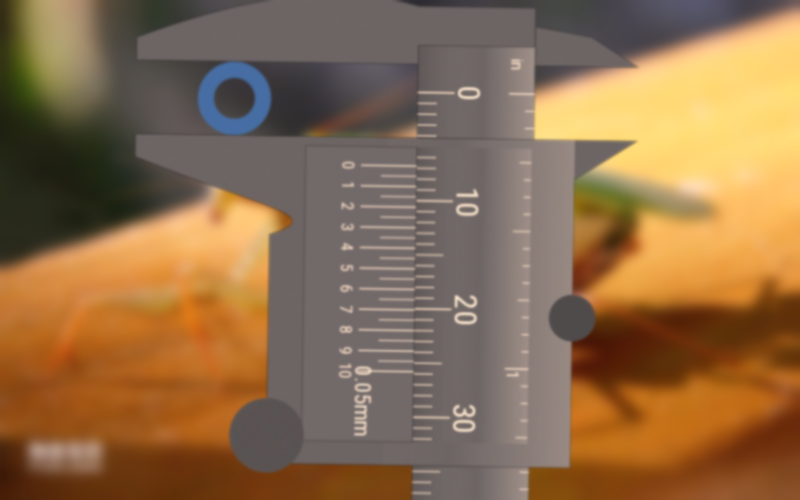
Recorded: value=6.8 unit=mm
